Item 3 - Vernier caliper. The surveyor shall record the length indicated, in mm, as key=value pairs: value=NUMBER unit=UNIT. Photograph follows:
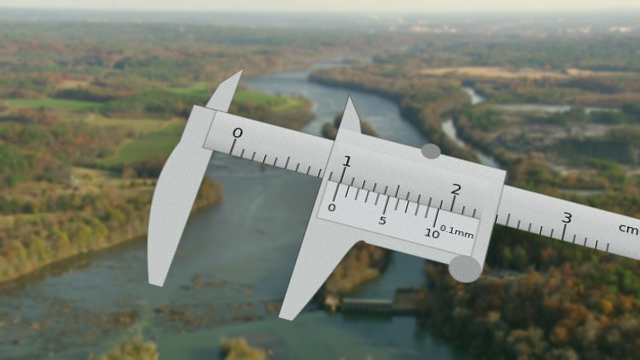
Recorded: value=9.9 unit=mm
